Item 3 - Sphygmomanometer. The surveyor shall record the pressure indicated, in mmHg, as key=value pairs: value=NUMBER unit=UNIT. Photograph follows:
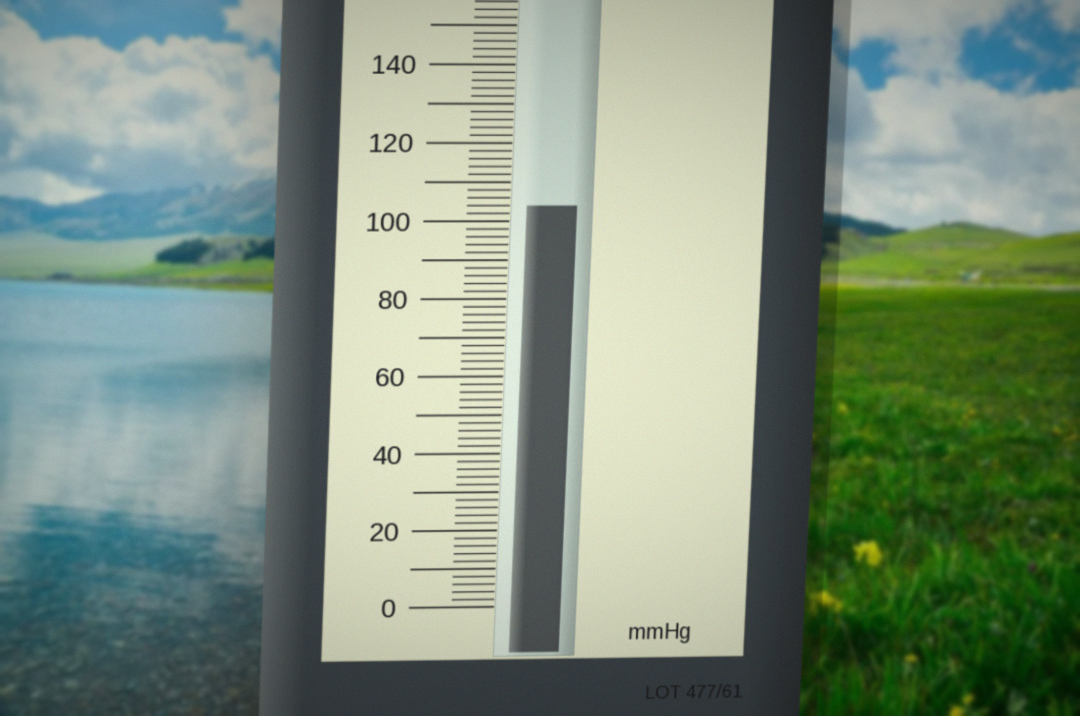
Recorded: value=104 unit=mmHg
